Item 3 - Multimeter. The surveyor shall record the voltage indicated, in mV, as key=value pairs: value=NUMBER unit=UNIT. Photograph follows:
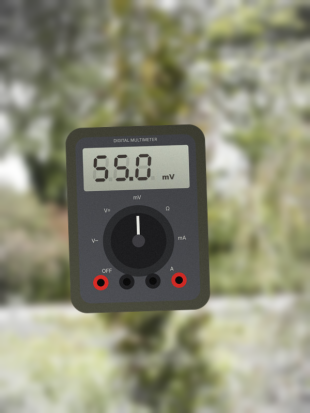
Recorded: value=55.0 unit=mV
